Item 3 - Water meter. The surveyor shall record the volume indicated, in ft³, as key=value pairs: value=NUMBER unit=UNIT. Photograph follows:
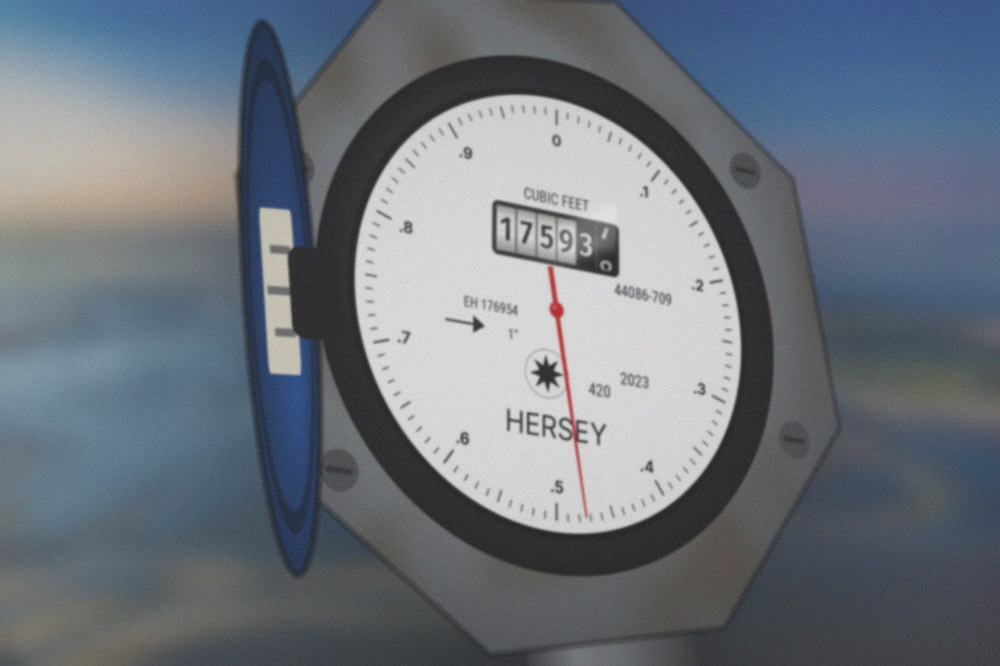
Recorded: value=175937.47 unit=ft³
